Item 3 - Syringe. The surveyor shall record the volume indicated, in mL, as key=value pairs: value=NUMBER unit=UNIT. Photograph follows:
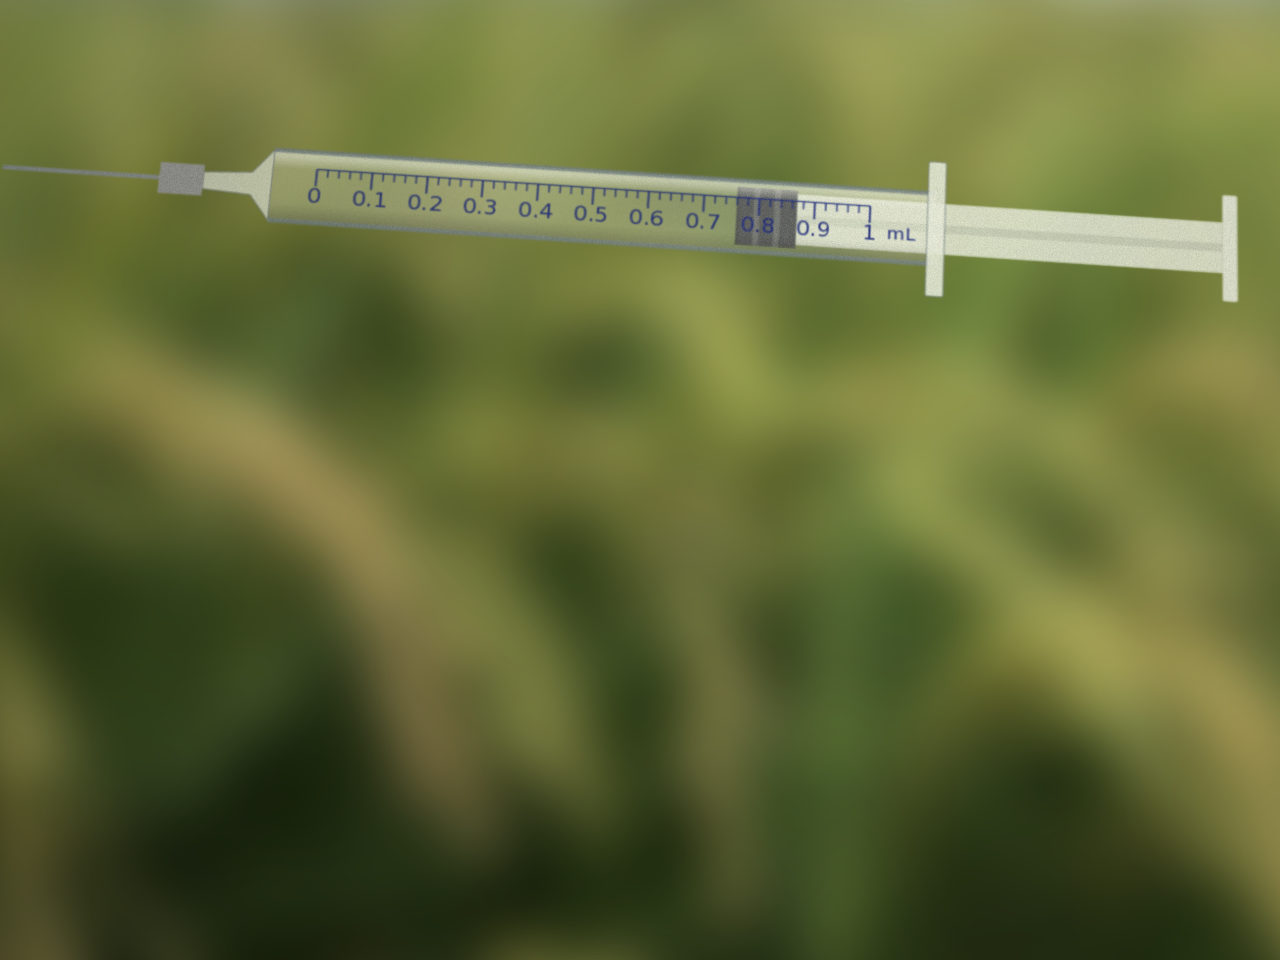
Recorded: value=0.76 unit=mL
